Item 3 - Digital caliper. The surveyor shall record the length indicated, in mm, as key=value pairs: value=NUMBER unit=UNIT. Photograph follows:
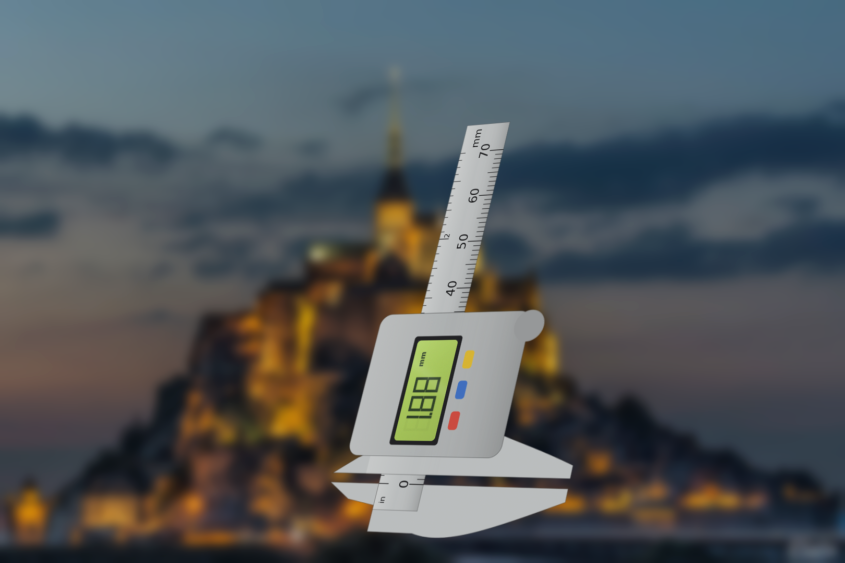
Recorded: value=1.88 unit=mm
